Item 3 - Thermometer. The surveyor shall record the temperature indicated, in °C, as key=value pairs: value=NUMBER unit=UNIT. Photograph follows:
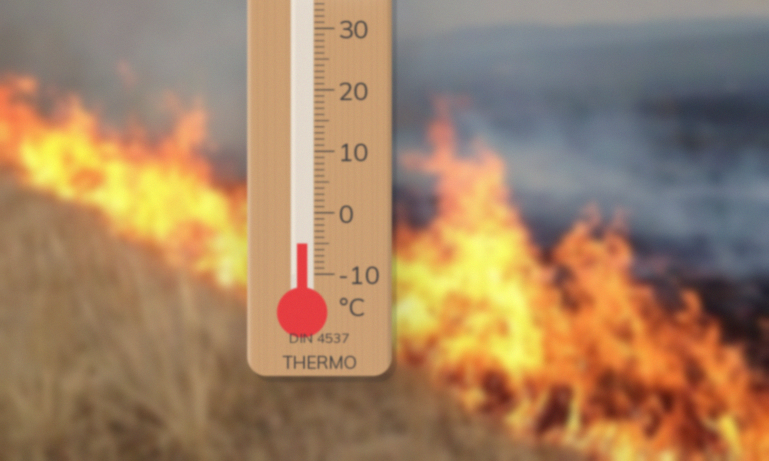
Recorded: value=-5 unit=°C
